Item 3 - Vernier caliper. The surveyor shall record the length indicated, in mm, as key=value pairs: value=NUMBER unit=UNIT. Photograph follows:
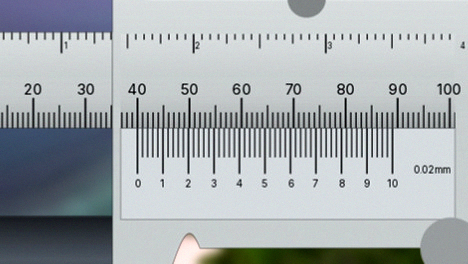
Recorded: value=40.0 unit=mm
